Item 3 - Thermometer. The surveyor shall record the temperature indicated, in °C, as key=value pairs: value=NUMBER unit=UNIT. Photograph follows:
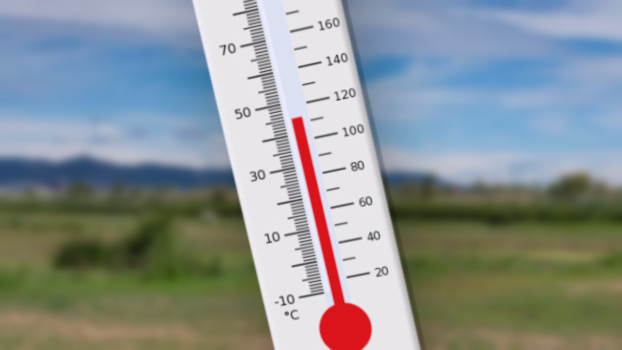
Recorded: value=45 unit=°C
